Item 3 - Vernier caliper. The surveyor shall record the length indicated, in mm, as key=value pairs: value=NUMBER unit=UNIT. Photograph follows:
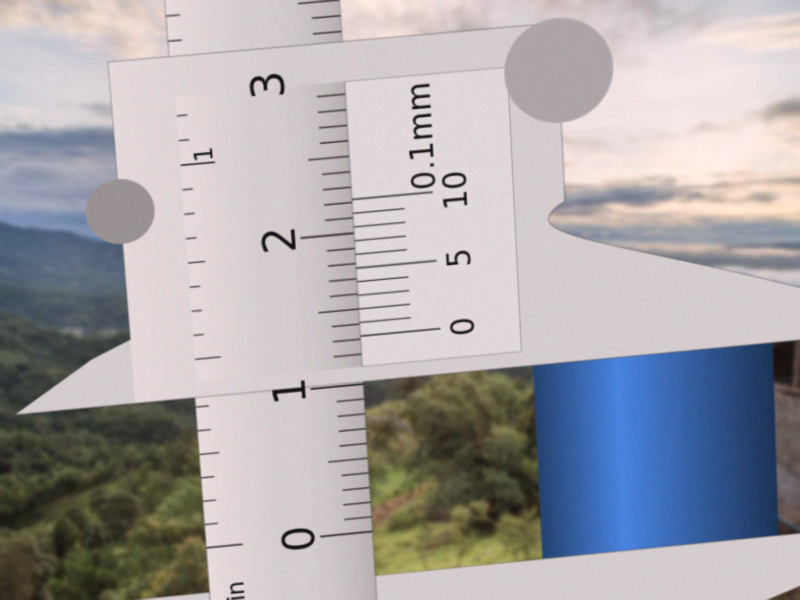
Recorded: value=13.2 unit=mm
